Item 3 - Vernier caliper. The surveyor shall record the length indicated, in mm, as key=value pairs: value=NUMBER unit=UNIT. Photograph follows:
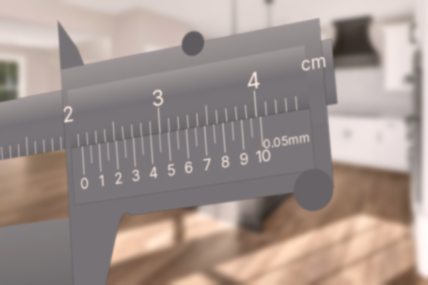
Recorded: value=21.4 unit=mm
